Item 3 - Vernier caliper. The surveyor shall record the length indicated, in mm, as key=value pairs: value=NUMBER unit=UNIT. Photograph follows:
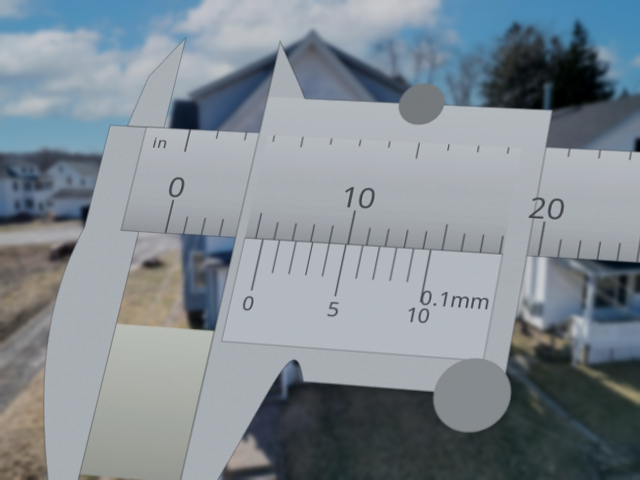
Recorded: value=5.4 unit=mm
